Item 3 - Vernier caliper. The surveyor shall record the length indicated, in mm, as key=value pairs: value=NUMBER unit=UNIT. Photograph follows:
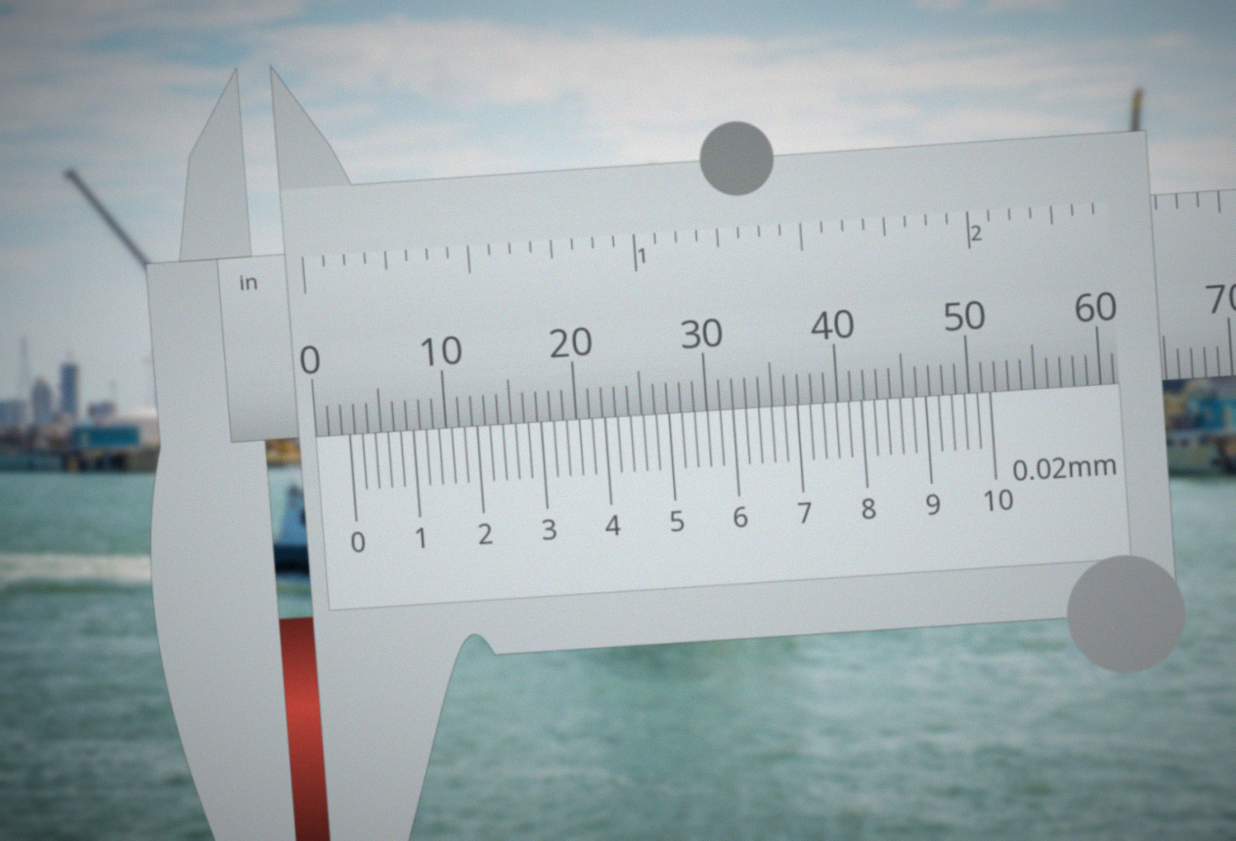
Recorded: value=2.6 unit=mm
